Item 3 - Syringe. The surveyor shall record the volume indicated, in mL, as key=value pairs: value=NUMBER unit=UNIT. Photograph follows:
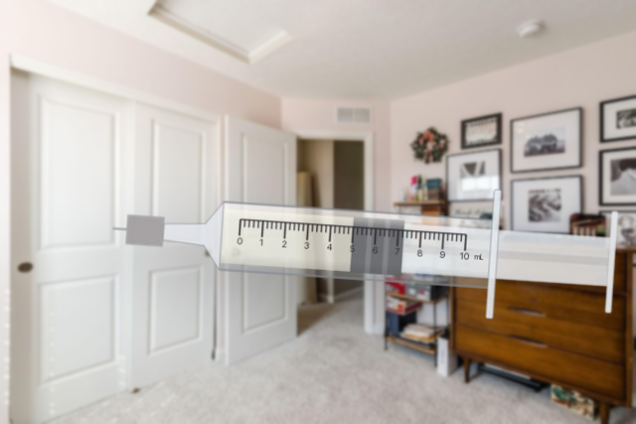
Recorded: value=5 unit=mL
